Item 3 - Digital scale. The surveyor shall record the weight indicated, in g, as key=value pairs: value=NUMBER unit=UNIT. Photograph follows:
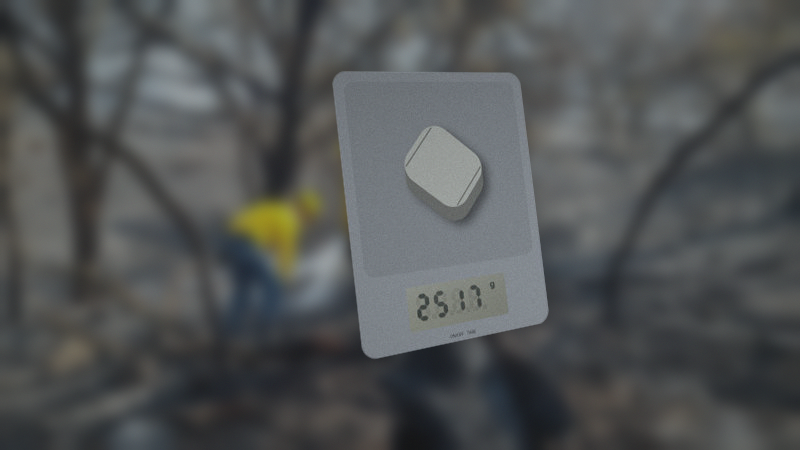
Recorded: value=2517 unit=g
